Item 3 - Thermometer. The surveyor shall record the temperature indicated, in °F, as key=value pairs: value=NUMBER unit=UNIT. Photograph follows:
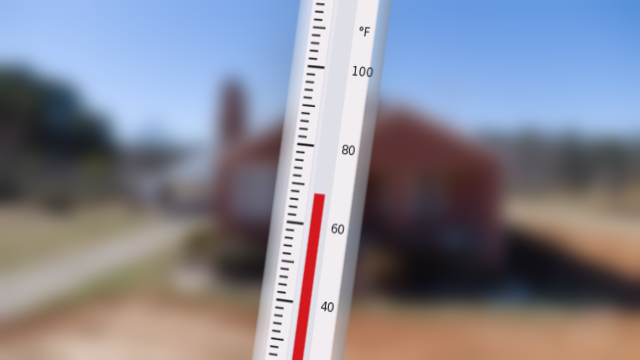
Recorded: value=68 unit=°F
